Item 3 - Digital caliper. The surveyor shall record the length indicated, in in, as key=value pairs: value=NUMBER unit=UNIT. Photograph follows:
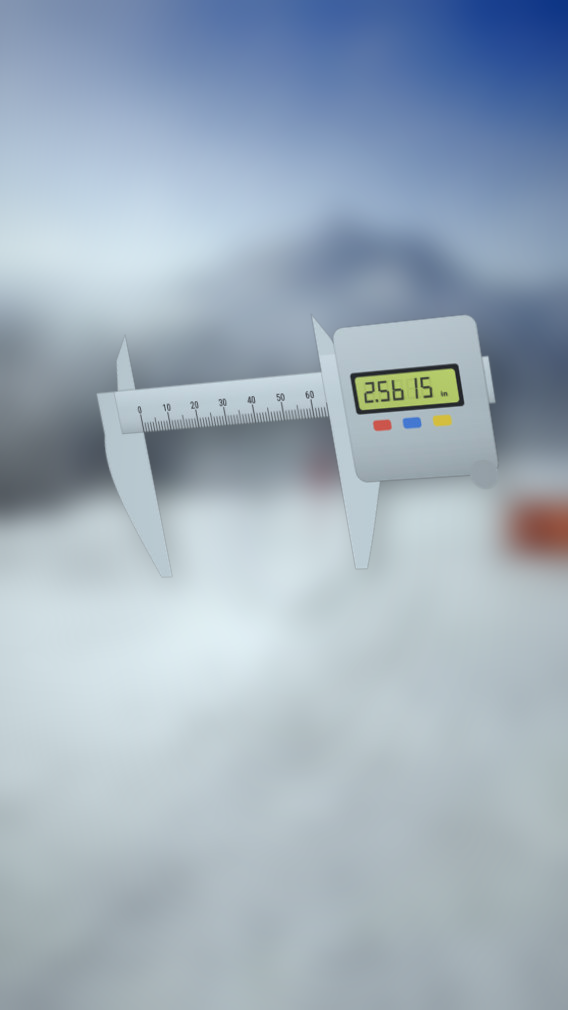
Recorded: value=2.5615 unit=in
